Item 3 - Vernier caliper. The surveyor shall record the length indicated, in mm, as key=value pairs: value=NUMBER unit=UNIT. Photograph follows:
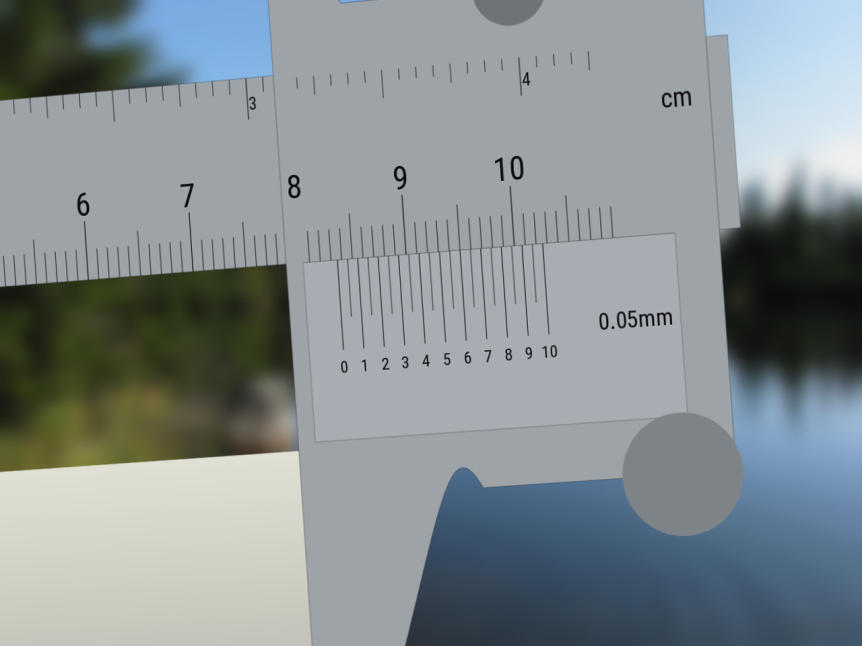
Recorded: value=83.6 unit=mm
